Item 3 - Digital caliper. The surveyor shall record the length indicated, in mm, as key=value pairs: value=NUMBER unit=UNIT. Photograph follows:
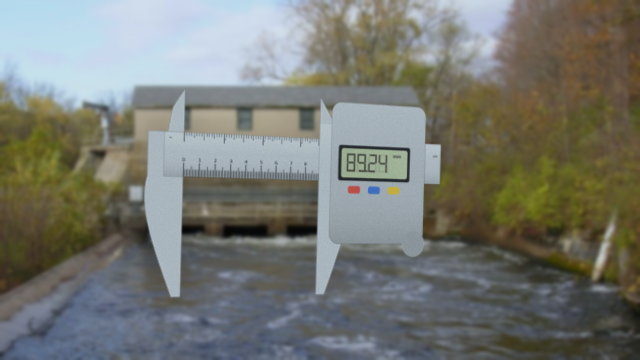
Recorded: value=89.24 unit=mm
